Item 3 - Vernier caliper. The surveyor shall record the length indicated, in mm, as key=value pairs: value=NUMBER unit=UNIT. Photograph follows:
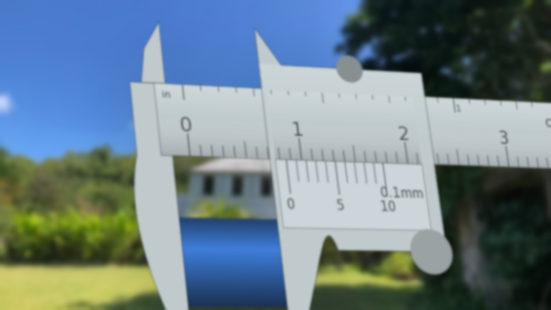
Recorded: value=8.6 unit=mm
